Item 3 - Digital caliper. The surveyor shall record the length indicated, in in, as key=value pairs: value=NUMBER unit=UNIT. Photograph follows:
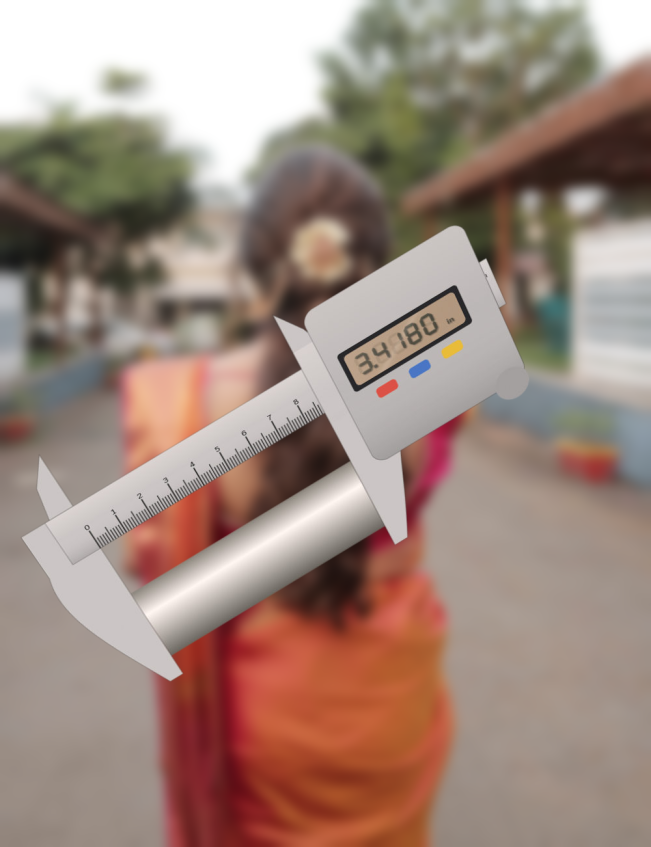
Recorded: value=3.4180 unit=in
